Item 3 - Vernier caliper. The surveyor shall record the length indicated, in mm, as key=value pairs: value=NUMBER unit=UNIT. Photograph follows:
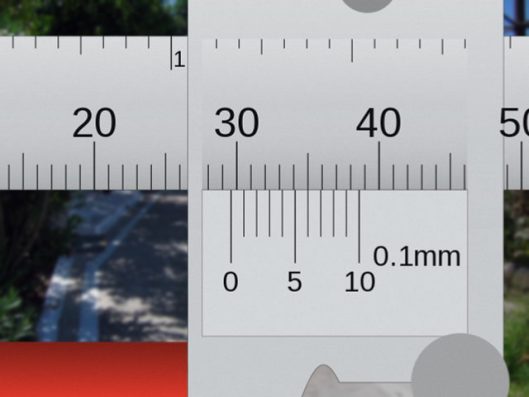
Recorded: value=29.6 unit=mm
